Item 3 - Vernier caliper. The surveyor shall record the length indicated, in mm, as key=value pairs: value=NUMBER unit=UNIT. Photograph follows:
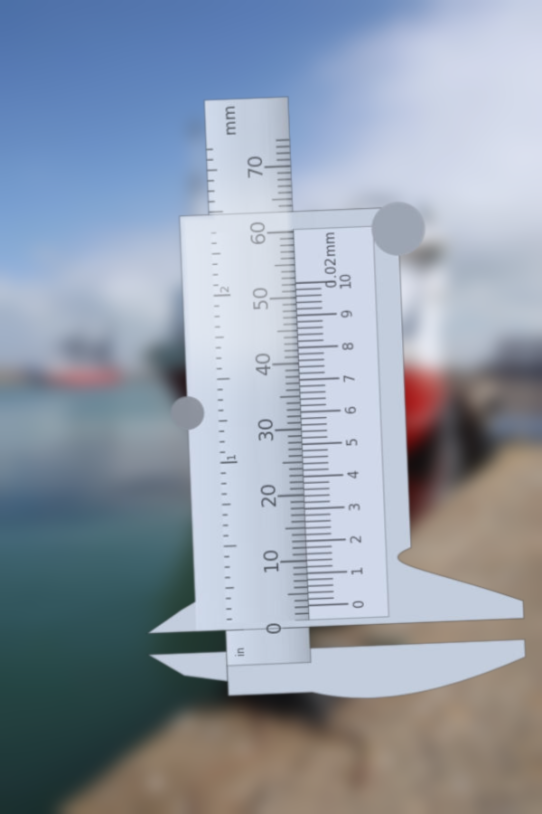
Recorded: value=3.2 unit=mm
